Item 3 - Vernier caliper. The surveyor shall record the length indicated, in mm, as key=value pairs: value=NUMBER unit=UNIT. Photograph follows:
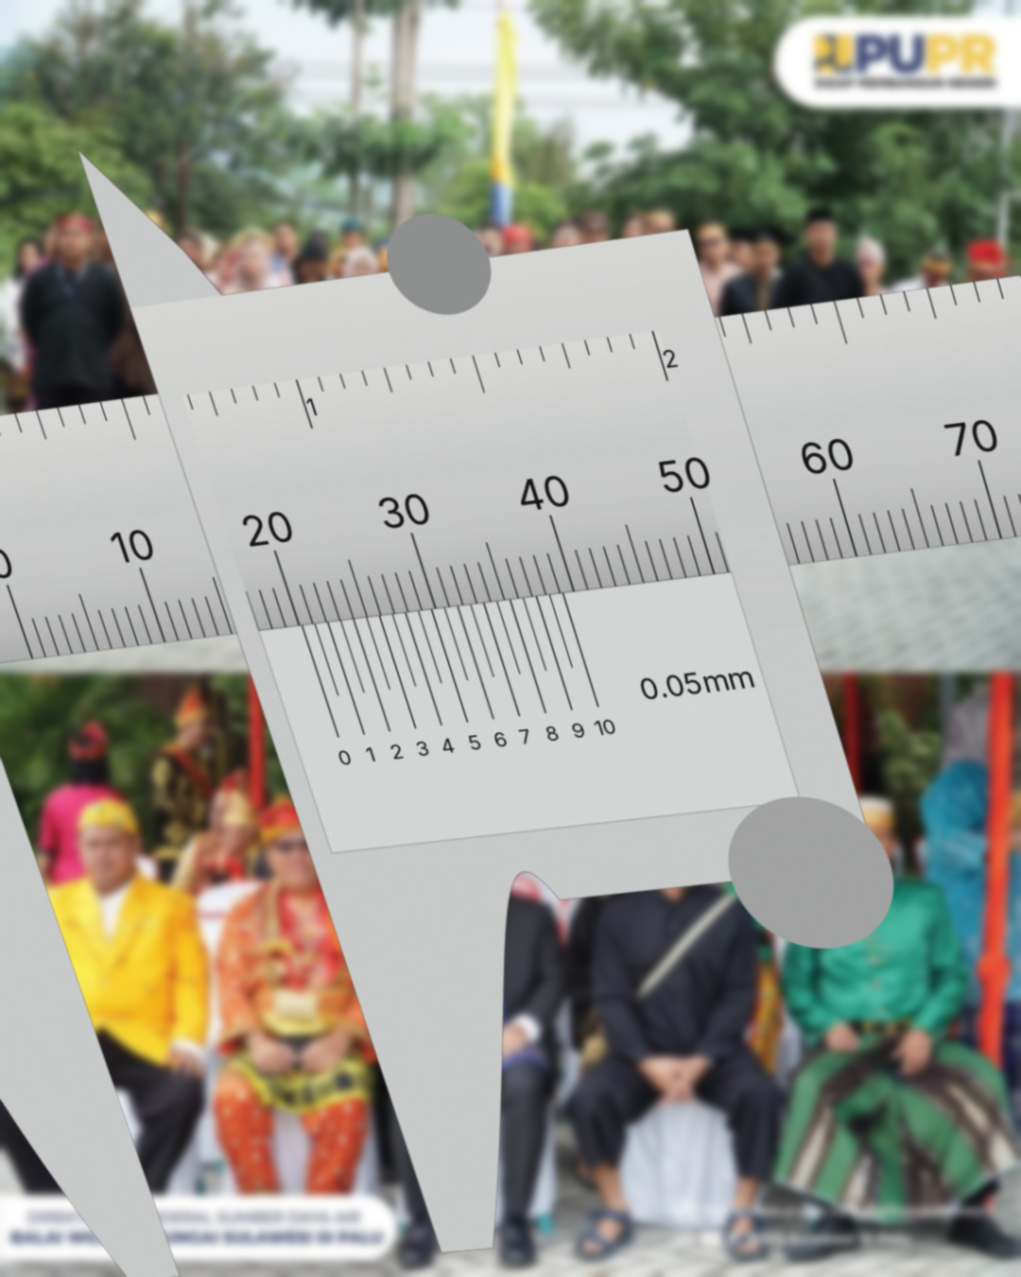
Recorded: value=20.2 unit=mm
